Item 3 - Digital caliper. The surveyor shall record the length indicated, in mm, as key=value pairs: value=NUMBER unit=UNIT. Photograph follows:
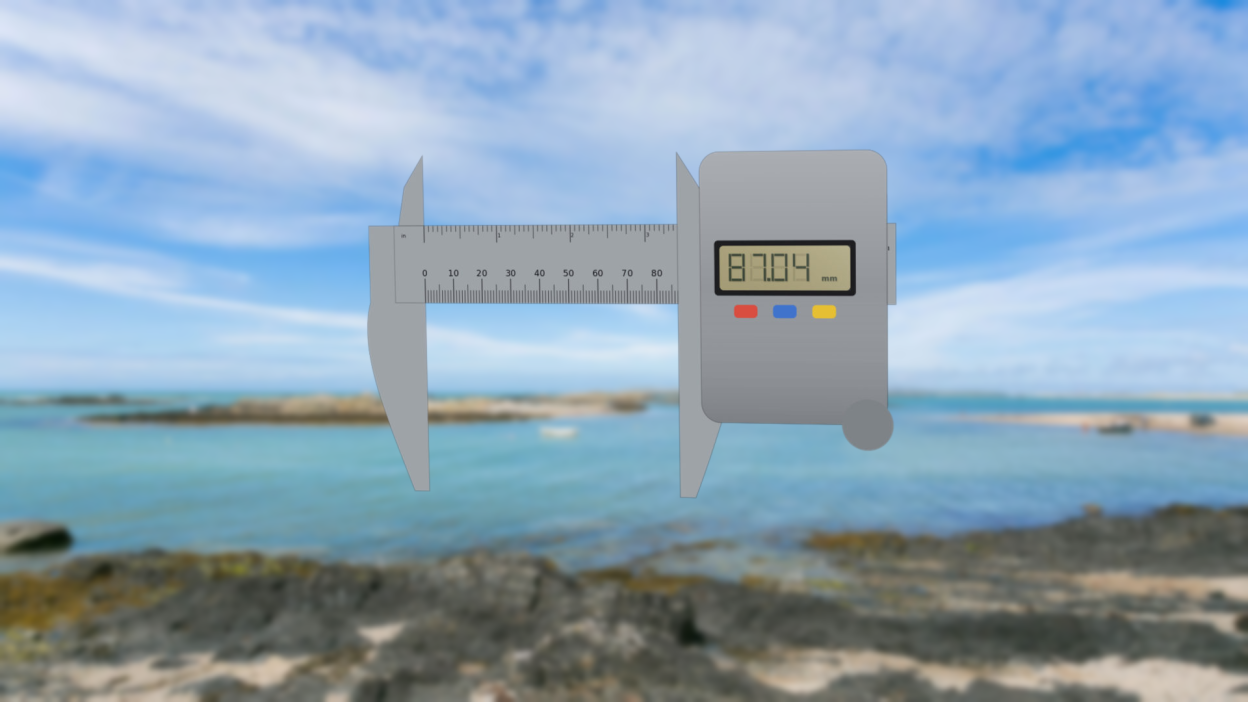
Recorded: value=87.04 unit=mm
